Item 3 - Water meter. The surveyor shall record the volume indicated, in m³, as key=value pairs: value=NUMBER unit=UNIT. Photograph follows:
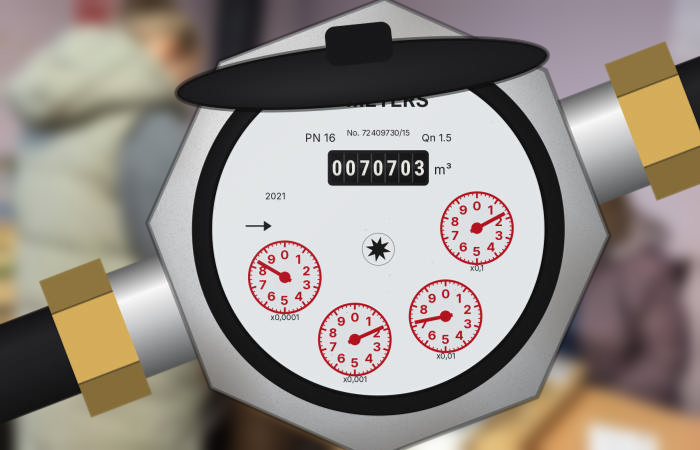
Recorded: value=70703.1718 unit=m³
